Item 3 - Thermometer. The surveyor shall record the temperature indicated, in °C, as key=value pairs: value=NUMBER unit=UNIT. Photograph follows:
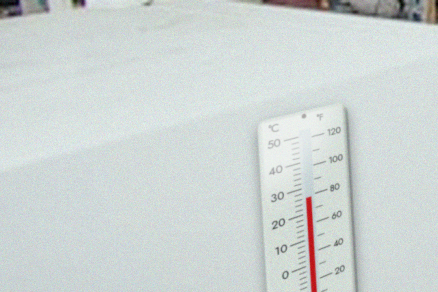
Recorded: value=26 unit=°C
